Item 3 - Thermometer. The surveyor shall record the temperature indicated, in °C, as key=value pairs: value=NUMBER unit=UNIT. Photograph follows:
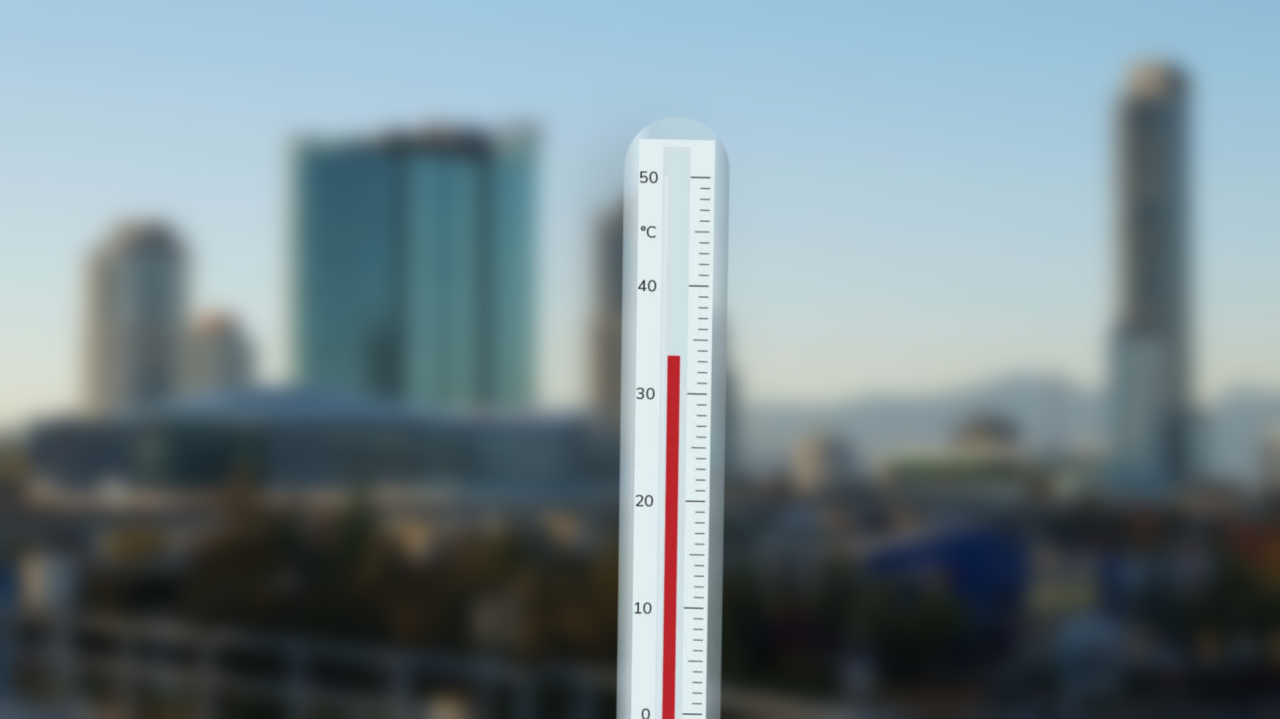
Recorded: value=33.5 unit=°C
